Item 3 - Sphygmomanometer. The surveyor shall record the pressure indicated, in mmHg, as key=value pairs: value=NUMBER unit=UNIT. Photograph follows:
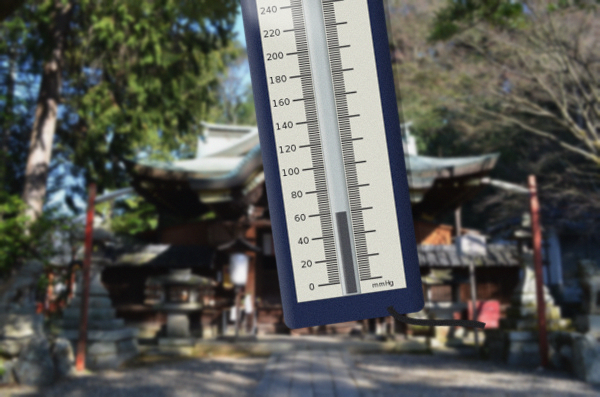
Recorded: value=60 unit=mmHg
